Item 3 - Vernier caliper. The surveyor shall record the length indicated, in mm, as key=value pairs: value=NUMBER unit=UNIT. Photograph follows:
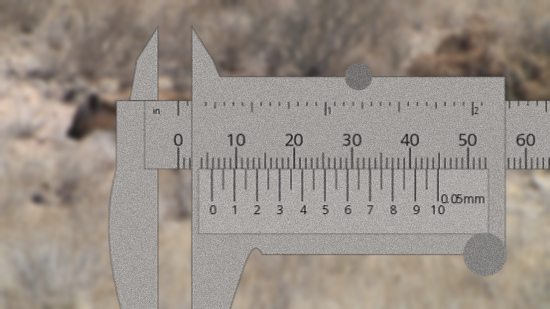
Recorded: value=5.8 unit=mm
